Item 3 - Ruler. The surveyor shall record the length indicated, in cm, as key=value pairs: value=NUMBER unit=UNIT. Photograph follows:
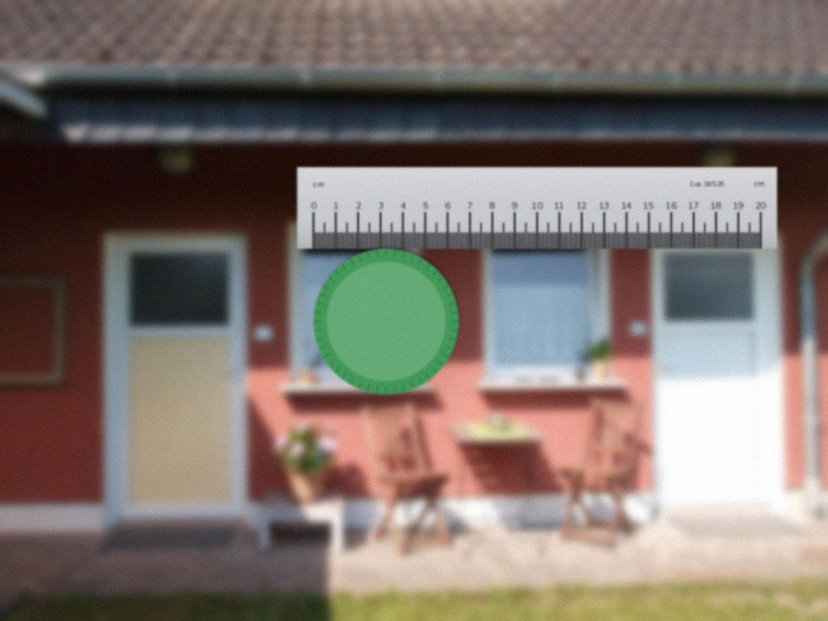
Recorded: value=6.5 unit=cm
